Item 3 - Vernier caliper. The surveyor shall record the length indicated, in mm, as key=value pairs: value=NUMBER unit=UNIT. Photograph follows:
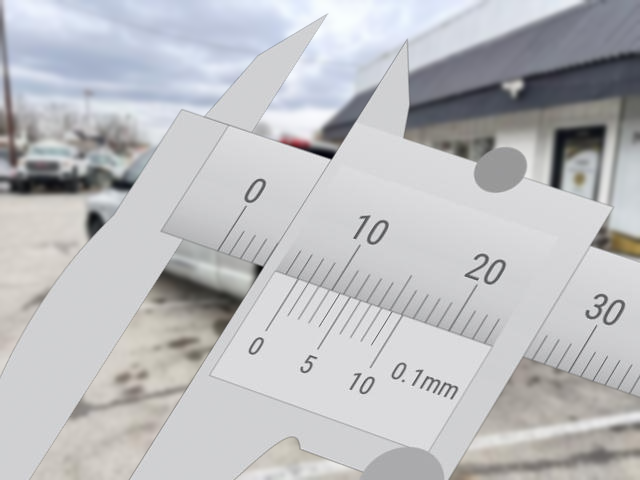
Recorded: value=7.1 unit=mm
